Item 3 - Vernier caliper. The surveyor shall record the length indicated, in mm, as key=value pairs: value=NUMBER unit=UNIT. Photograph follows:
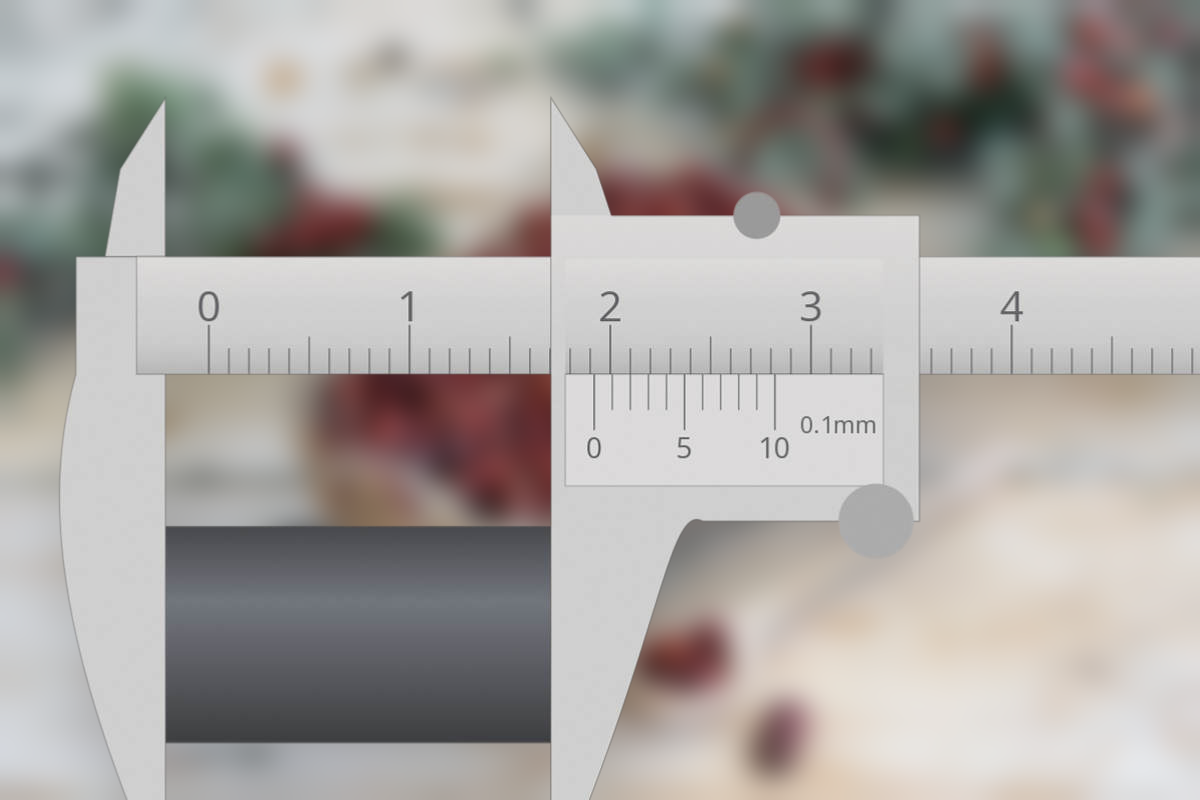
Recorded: value=19.2 unit=mm
